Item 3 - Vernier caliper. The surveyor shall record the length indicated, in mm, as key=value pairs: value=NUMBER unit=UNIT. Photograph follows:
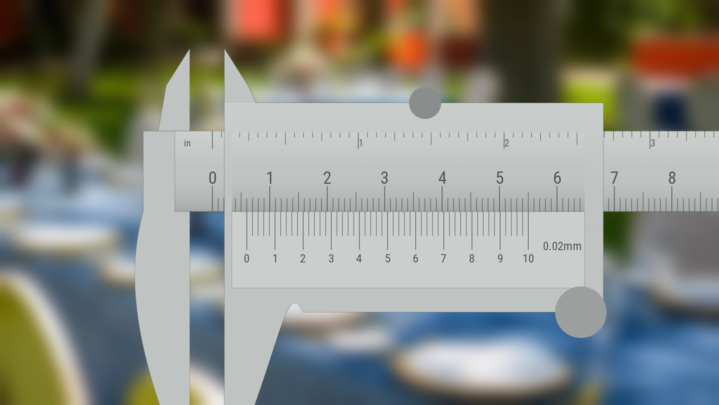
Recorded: value=6.0 unit=mm
